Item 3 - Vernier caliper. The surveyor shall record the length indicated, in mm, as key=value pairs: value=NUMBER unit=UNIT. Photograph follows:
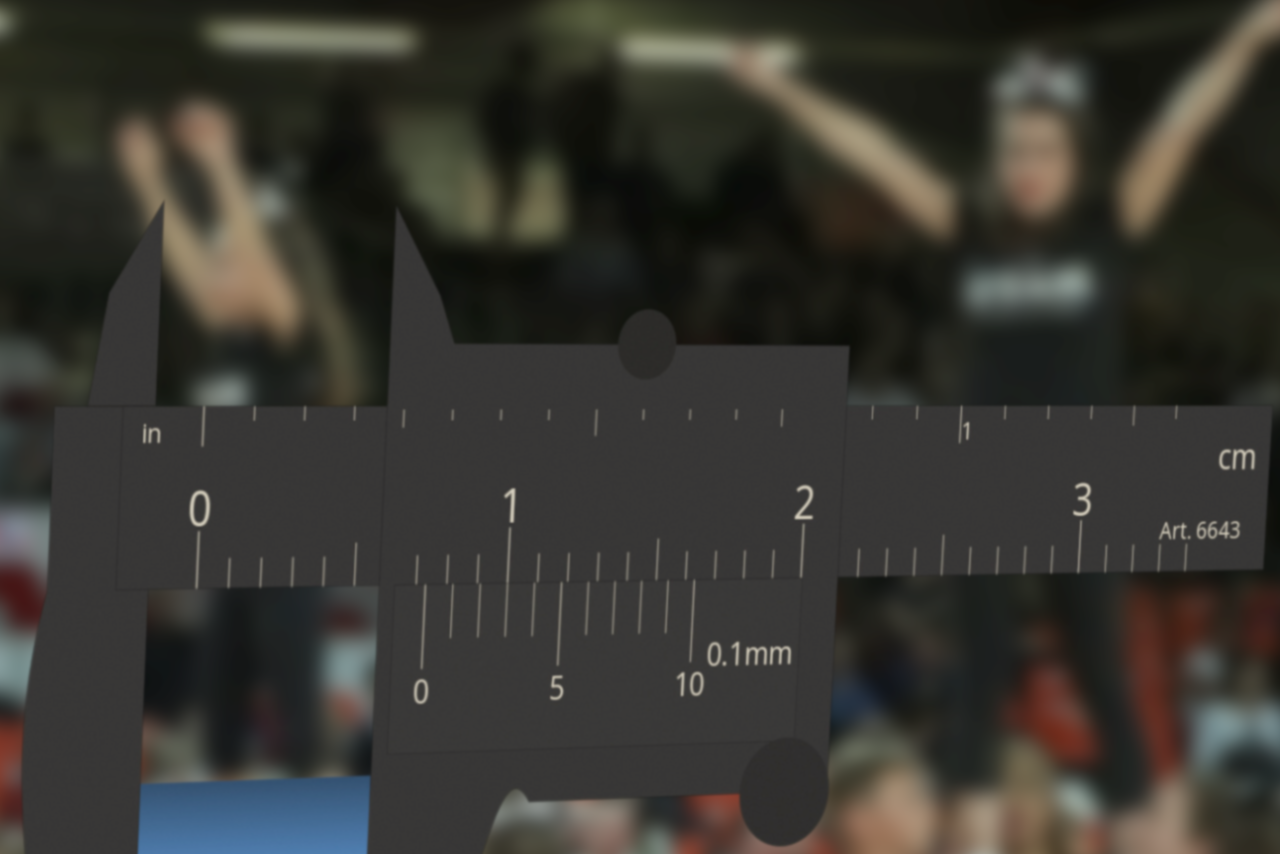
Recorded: value=7.3 unit=mm
